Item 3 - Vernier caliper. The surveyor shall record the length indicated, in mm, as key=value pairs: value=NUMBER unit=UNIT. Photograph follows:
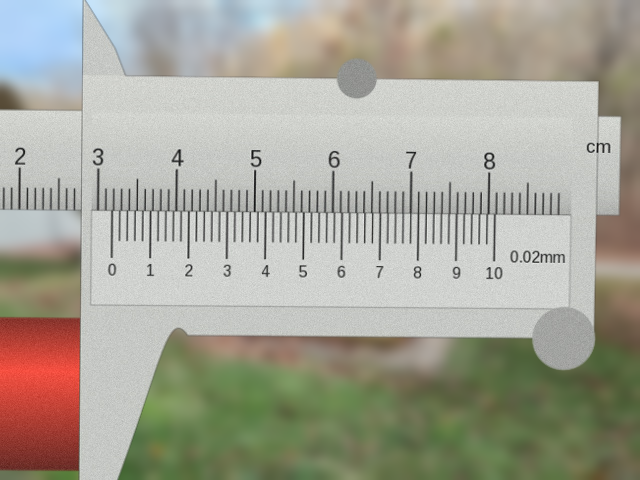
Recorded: value=31.8 unit=mm
